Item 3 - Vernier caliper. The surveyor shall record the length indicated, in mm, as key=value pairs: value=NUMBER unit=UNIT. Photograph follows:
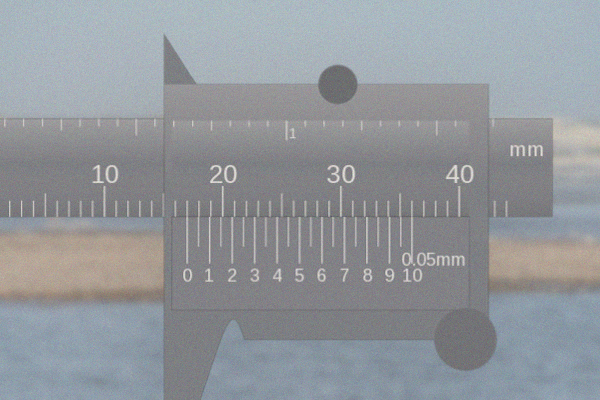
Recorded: value=17.0 unit=mm
